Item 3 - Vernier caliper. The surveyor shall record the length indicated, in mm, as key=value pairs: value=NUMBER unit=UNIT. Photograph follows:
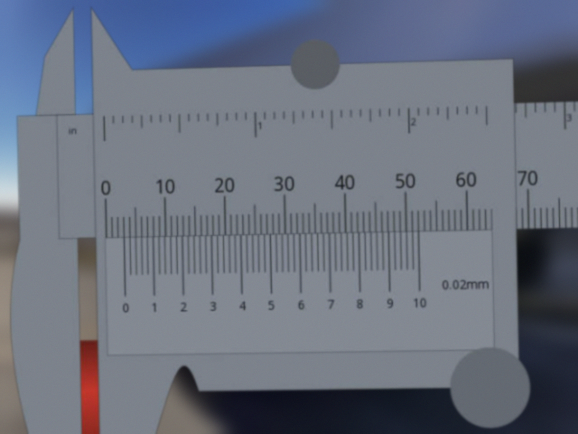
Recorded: value=3.0 unit=mm
